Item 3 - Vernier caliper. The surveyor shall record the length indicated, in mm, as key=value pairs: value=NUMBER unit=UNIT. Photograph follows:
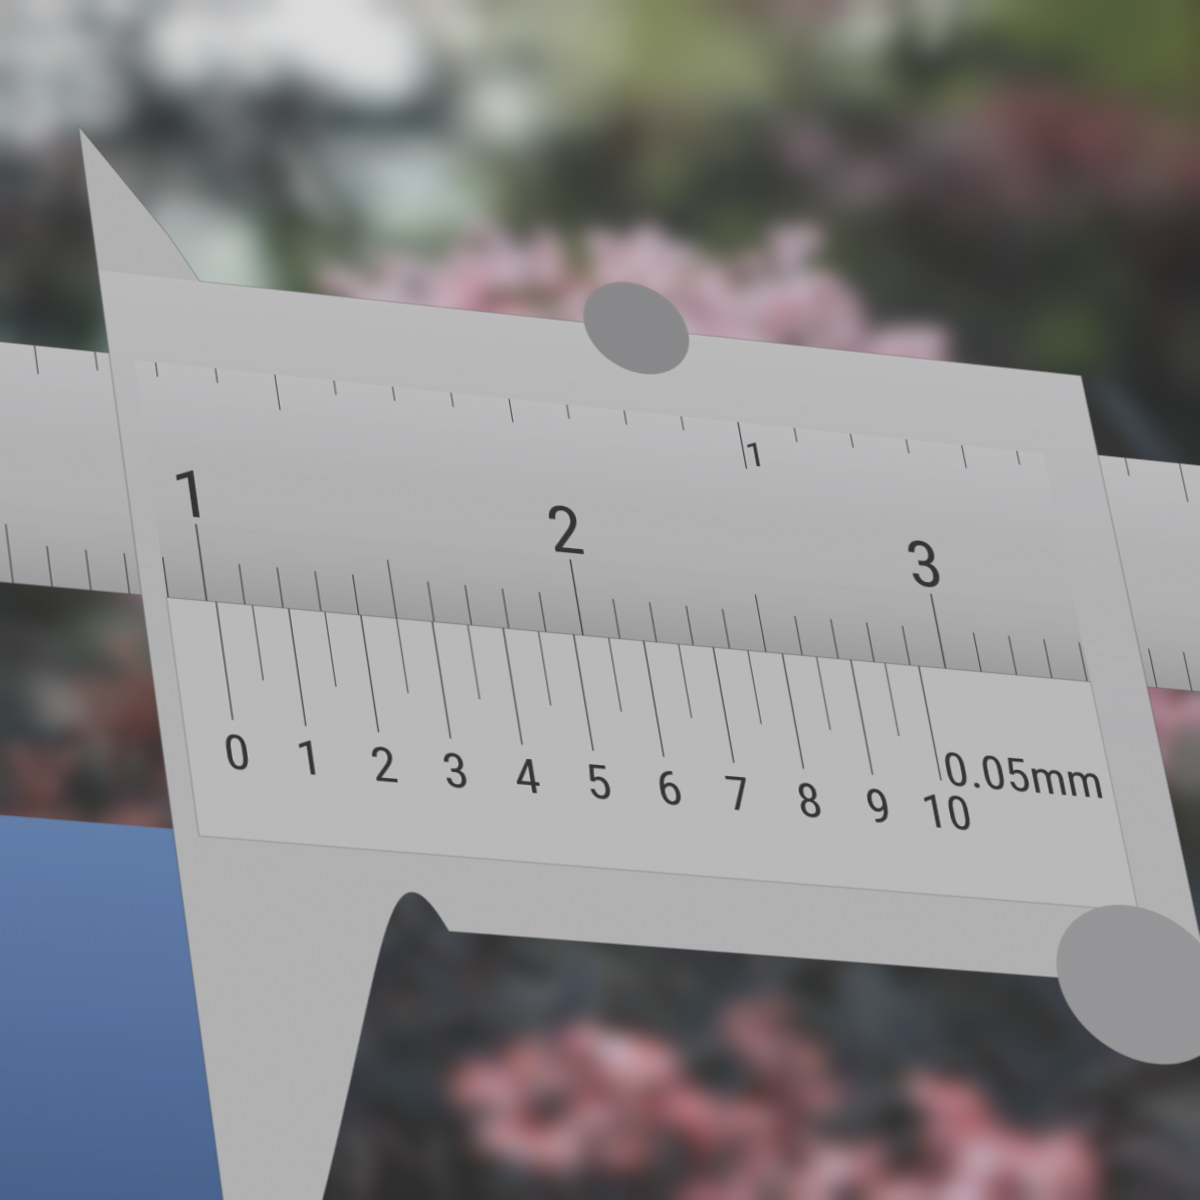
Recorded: value=10.25 unit=mm
